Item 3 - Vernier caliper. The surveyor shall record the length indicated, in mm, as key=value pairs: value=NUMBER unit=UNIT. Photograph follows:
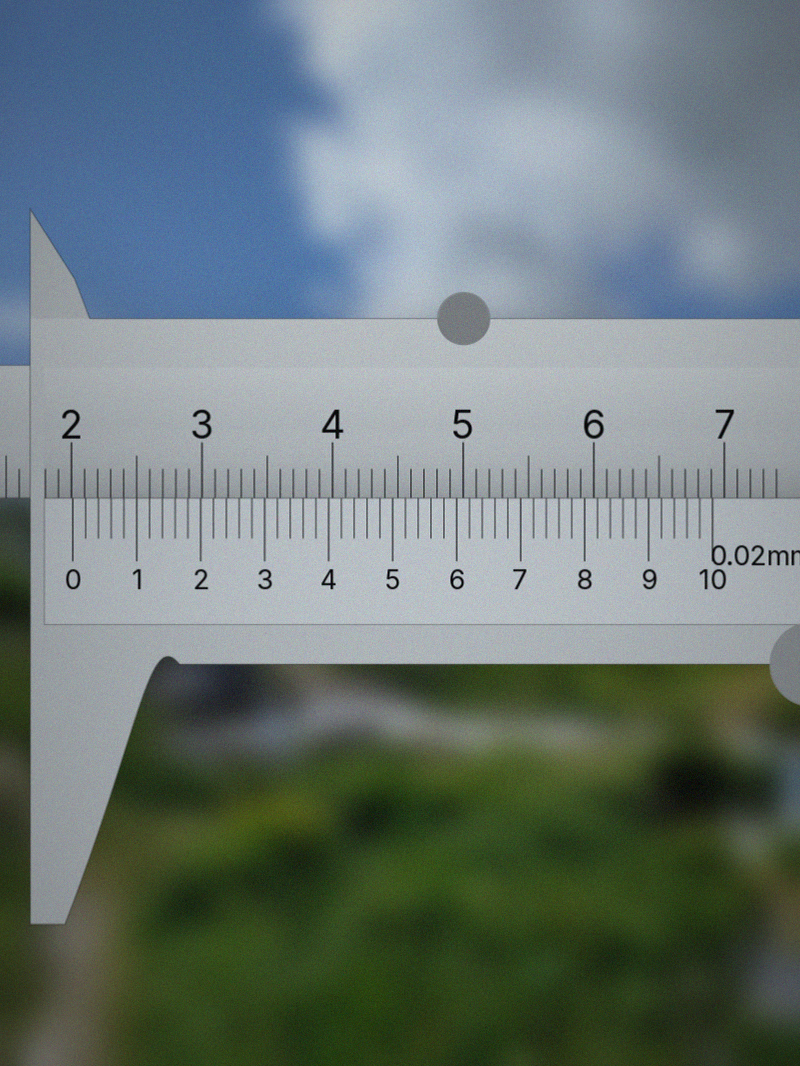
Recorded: value=20.1 unit=mm
